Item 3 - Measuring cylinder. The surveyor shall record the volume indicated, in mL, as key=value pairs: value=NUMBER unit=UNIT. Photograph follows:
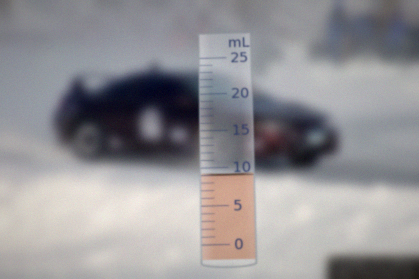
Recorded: value=9 unit=mL
